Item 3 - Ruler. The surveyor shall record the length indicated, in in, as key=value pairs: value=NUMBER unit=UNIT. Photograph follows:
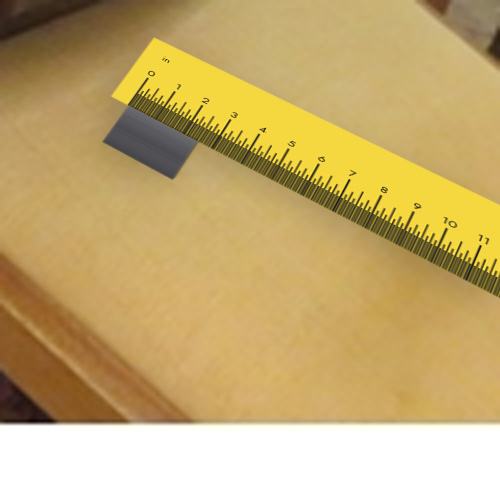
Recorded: value=2.5 unit=in
